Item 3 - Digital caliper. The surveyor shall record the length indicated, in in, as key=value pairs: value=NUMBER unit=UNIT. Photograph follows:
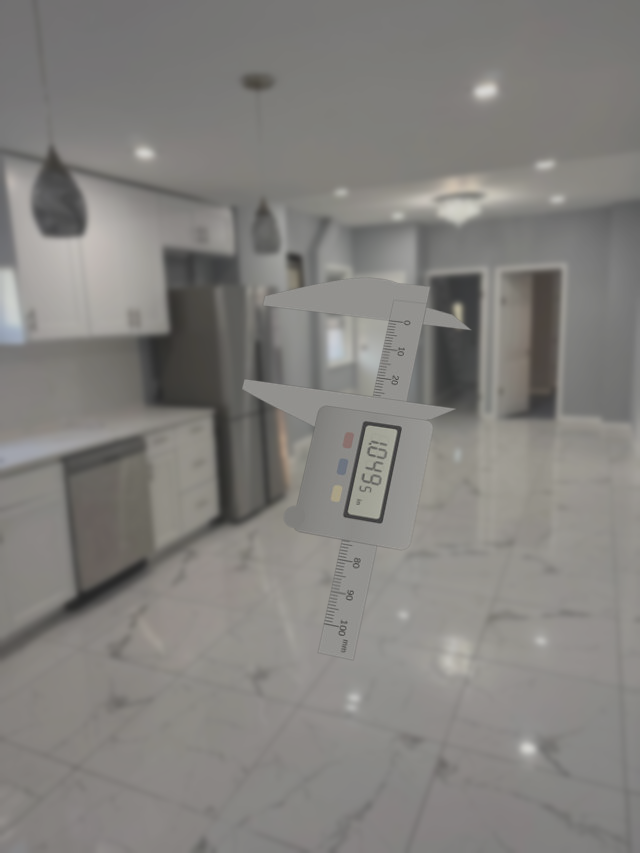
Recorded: value=1.0495 unit=in
